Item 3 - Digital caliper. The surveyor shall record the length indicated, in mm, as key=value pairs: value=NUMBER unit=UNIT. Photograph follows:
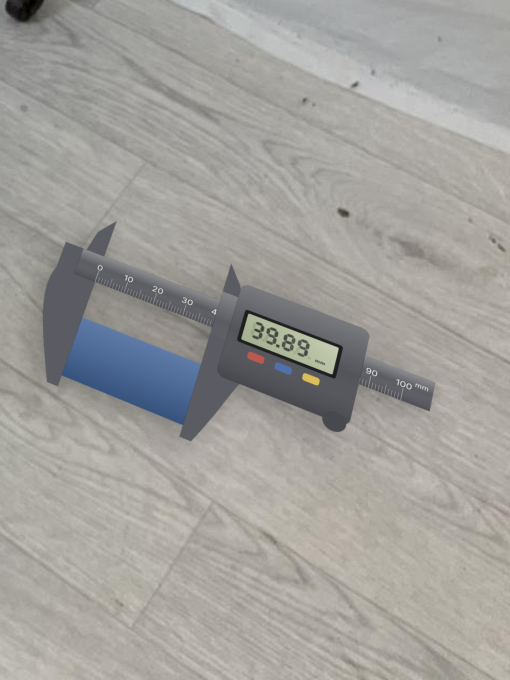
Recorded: value=39.89 unit=mm
